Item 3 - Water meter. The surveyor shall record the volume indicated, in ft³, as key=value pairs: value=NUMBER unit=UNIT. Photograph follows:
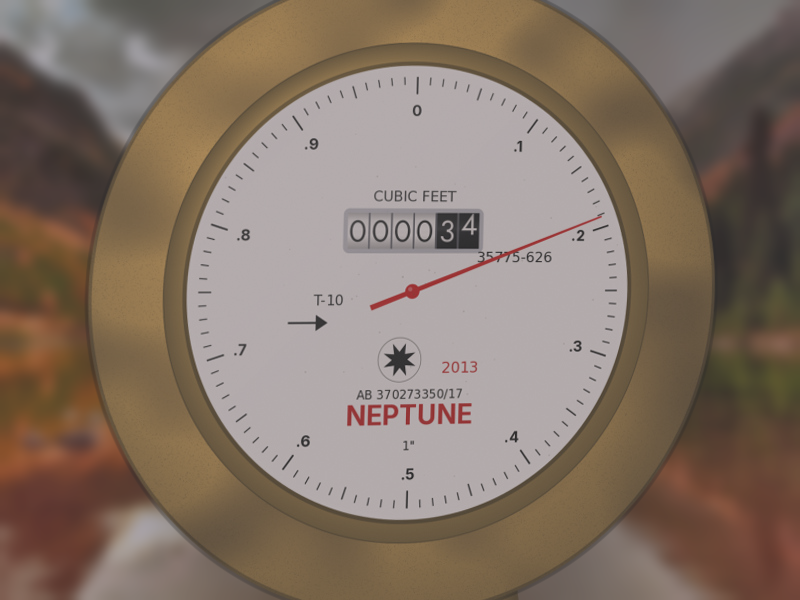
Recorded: value=34.19 unit=ft³
